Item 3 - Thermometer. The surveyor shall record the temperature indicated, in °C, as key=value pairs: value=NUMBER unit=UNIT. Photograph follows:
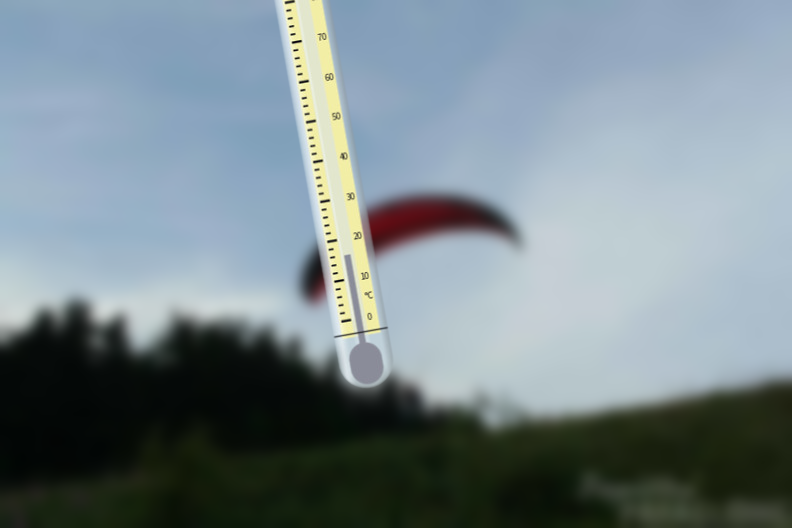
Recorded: value=16 unit=°C
